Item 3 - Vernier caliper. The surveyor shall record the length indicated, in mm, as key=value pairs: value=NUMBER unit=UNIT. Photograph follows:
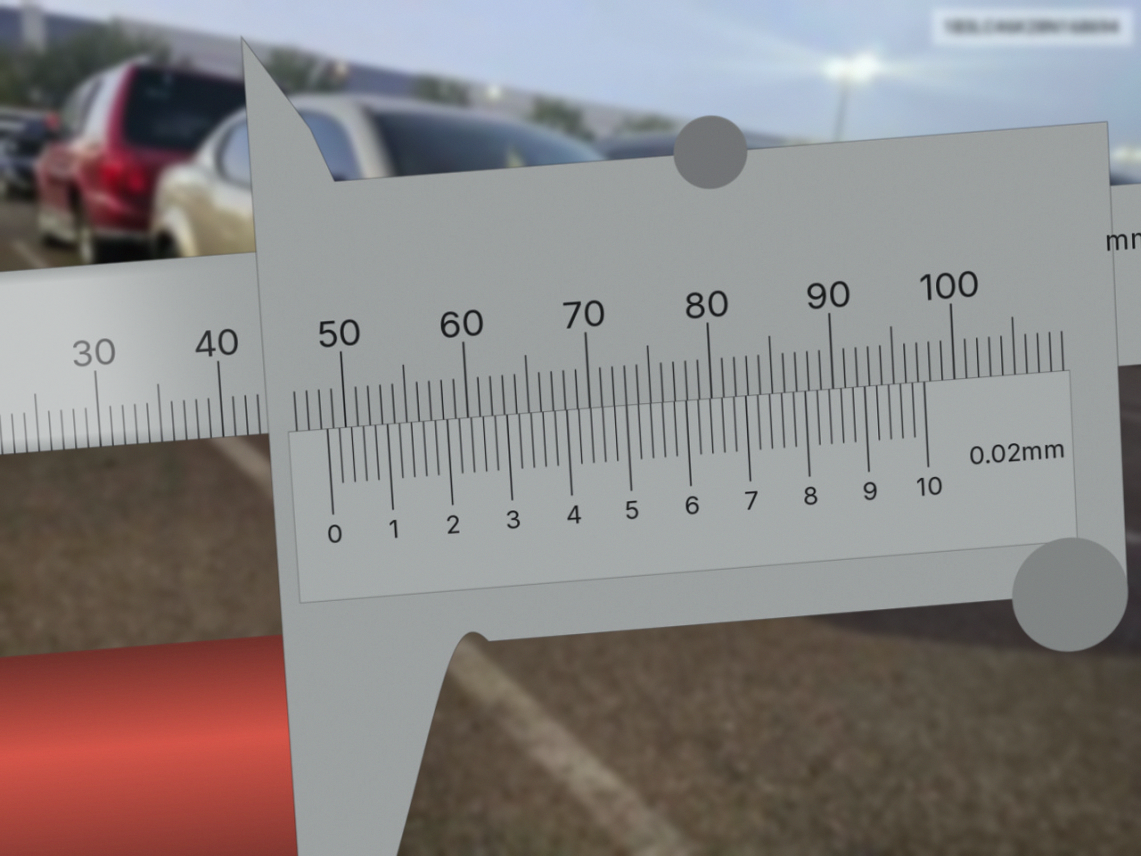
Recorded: value=48.5 unit=mm
